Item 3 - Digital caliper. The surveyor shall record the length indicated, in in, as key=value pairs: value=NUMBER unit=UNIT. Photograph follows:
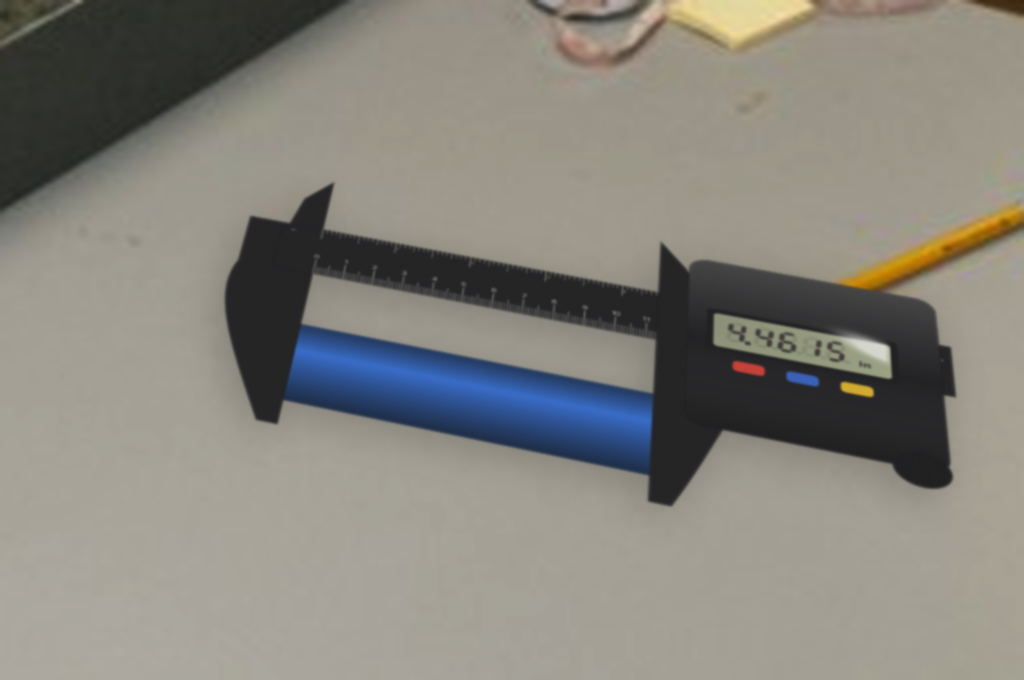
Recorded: value=4.4615 unit=in
